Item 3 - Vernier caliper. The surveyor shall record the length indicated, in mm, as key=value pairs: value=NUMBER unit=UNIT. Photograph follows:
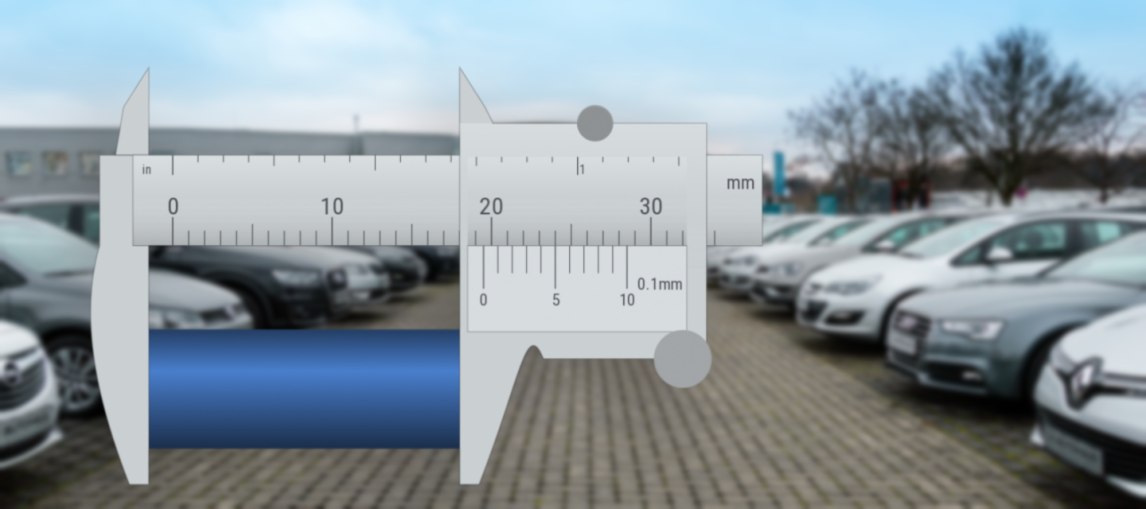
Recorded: value=19.5 unit=mm
